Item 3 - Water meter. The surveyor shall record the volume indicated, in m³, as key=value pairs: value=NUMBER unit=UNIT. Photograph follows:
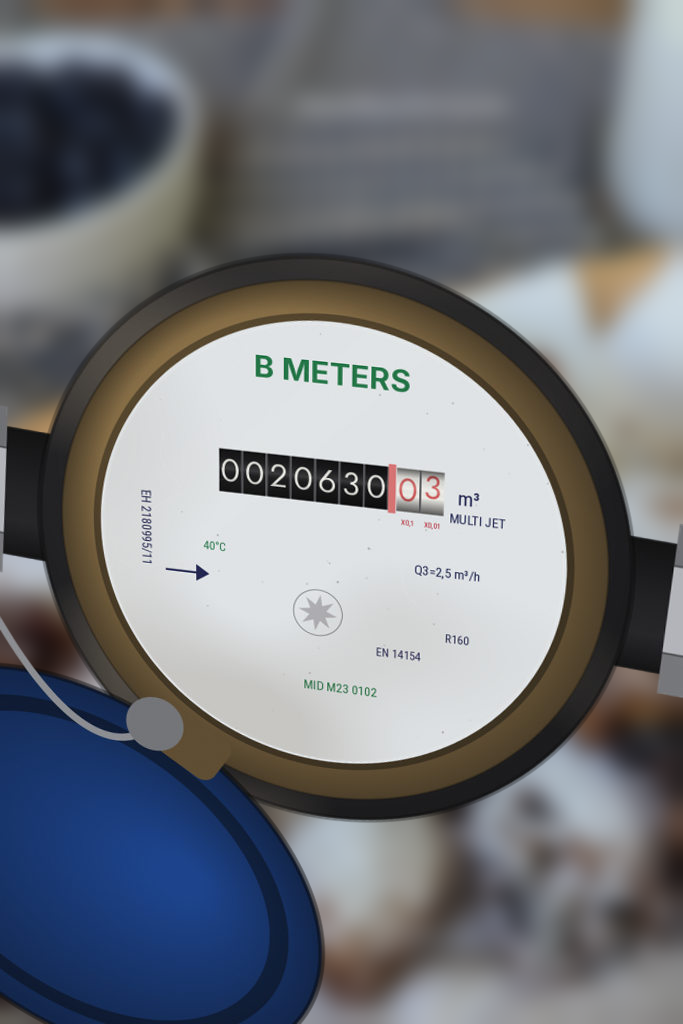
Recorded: value=20630.03 unit=m³
